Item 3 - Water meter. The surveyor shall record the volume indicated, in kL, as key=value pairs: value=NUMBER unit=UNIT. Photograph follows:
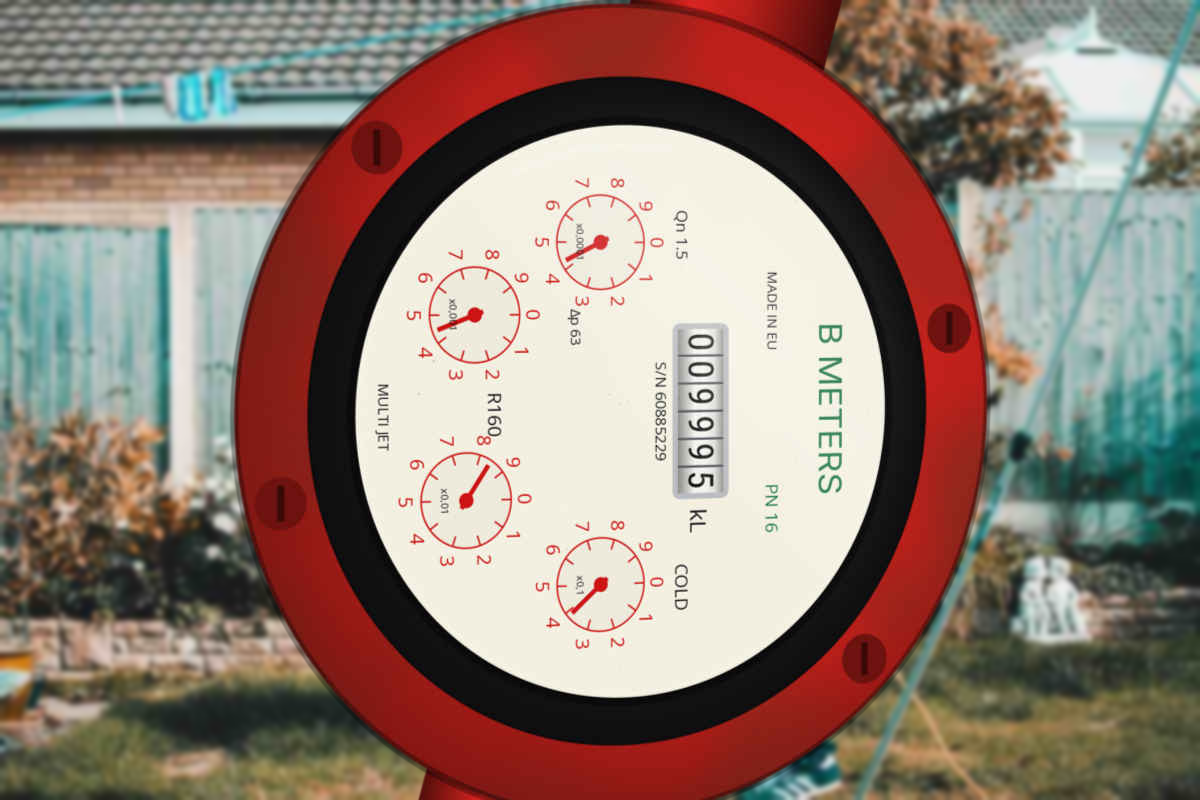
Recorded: value=9995.3844 unit=kL
